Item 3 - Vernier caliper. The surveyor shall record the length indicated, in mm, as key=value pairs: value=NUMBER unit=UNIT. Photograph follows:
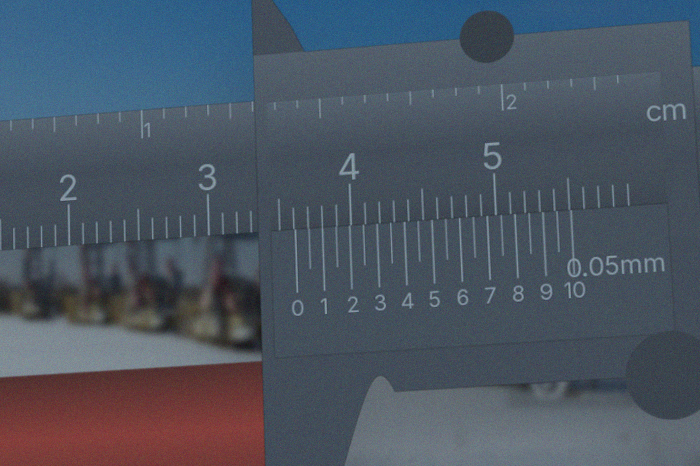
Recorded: value=36.1 unit=mm
